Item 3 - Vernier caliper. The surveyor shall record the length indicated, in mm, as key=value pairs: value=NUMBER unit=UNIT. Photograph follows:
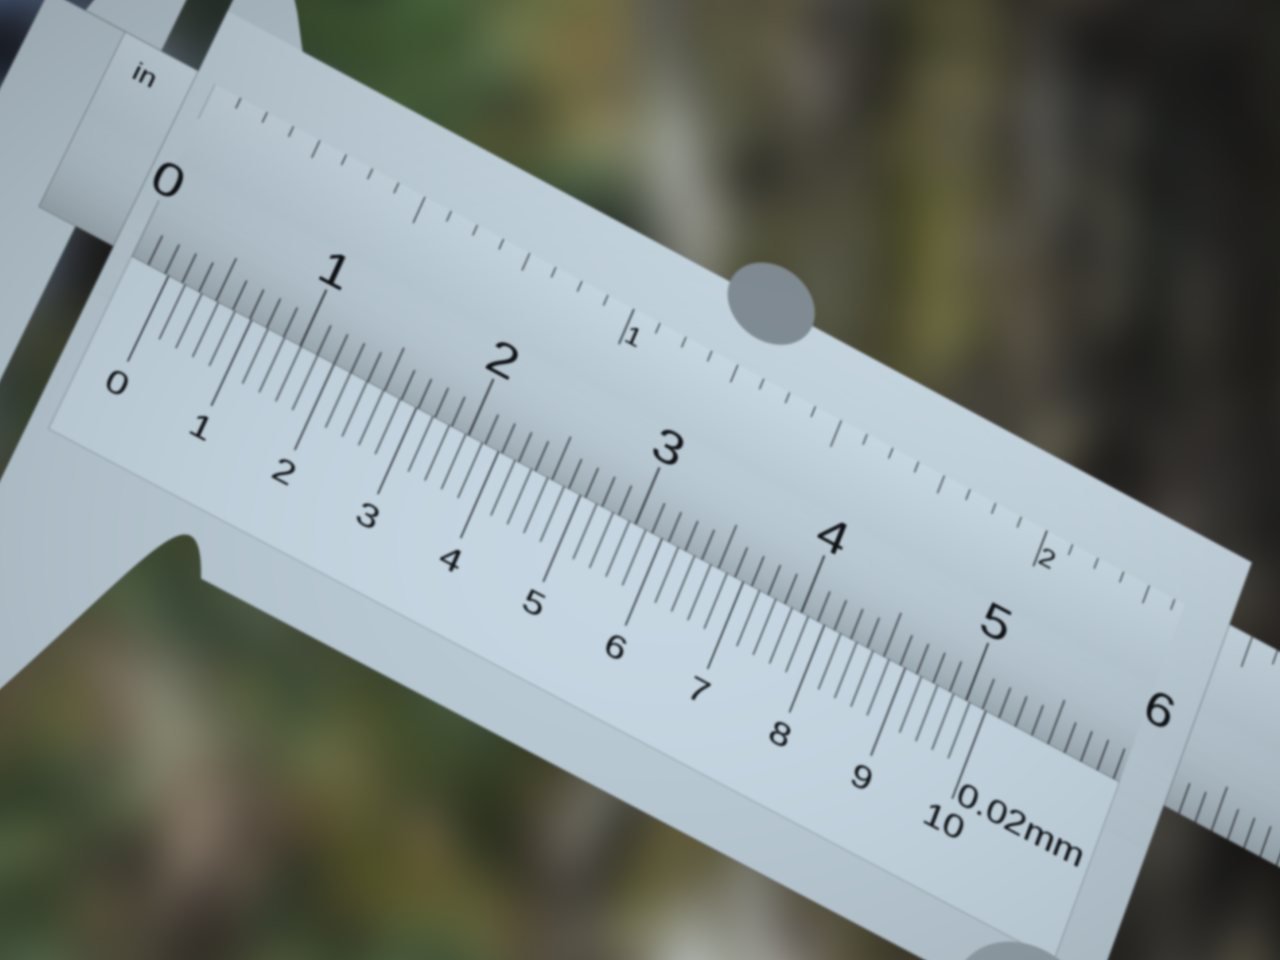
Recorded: value=2.2 unit=mm
